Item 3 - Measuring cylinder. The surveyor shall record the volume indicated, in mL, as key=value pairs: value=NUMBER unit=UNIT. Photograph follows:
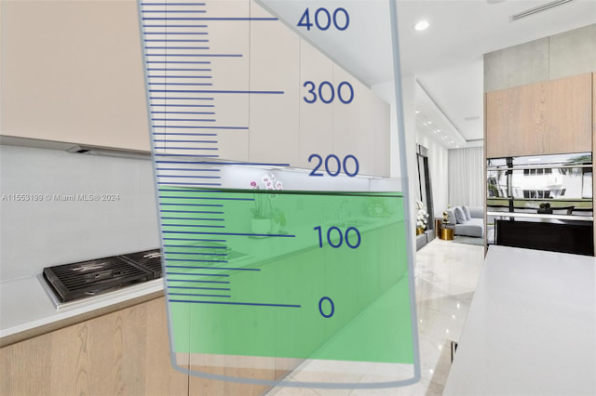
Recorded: value=160 unit=mL
